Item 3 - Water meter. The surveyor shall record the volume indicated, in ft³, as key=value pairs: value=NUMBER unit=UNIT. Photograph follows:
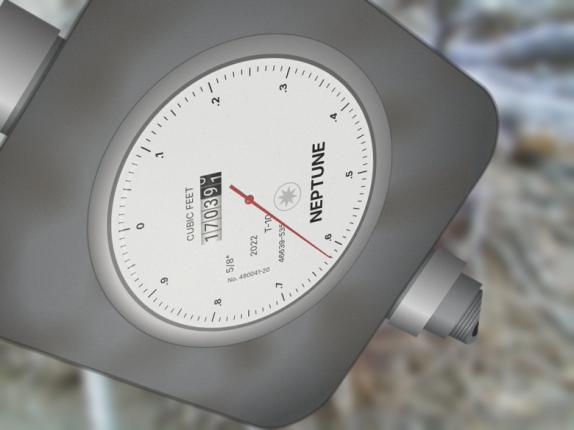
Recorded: value=170390.62 unit=ft³
